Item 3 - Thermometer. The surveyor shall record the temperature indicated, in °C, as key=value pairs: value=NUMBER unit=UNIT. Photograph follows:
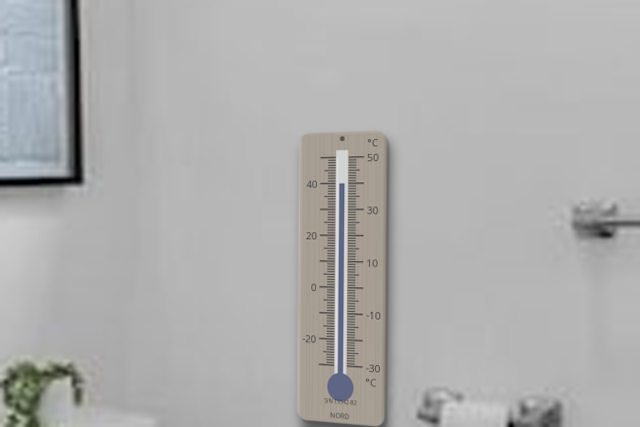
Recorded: value=40 unit=°C
